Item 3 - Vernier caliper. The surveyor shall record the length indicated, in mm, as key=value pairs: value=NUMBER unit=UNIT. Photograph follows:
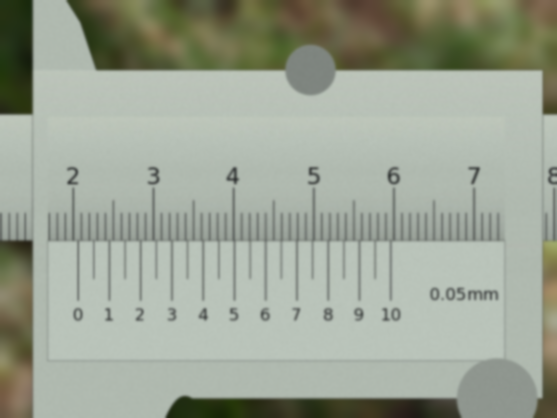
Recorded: value=20.6 unit=mm
